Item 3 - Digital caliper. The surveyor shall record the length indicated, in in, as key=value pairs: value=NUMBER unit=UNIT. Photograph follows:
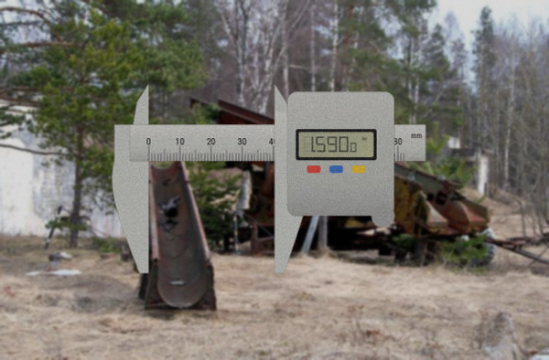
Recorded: value=1.5900 unit=in
